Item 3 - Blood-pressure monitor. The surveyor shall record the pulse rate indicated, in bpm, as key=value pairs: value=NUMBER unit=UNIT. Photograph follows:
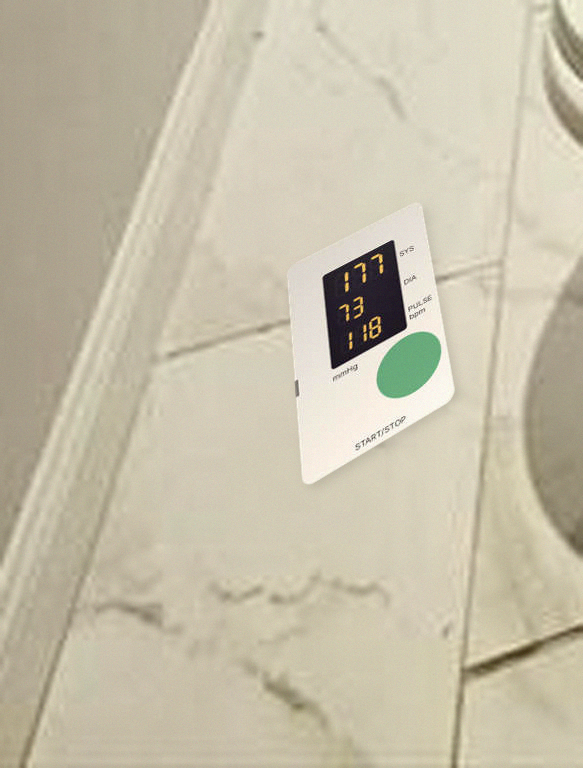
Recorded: value=118 unit=bpm
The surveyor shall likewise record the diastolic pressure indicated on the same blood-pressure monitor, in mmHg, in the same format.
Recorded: value=73 unit=mmHg
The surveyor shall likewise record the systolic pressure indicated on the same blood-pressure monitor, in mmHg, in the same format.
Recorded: value=177 unit=mmHg
